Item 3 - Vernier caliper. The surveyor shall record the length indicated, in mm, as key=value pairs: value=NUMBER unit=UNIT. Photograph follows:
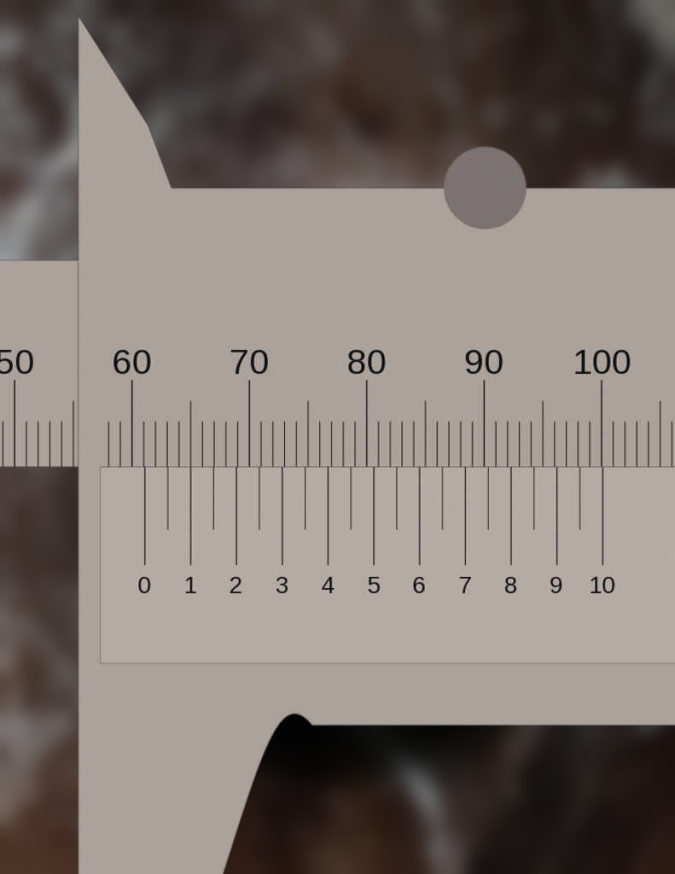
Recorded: value=61.1 unit=mm
